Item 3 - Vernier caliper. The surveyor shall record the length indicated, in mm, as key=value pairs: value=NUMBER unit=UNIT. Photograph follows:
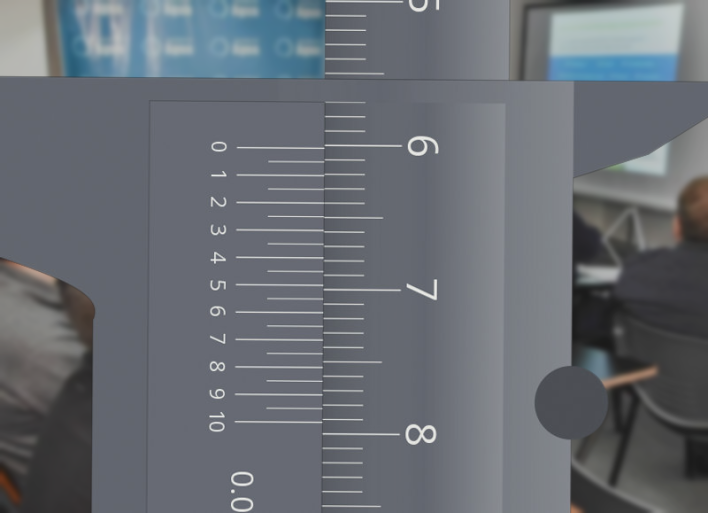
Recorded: value=60.2 unit=mm
